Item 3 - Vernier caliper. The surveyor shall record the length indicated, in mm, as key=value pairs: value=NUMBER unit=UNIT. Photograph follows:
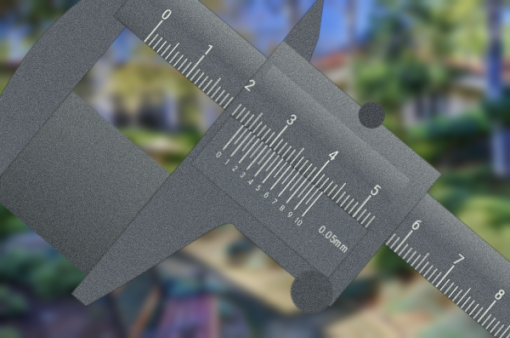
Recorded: value=23.8 unit=mm
